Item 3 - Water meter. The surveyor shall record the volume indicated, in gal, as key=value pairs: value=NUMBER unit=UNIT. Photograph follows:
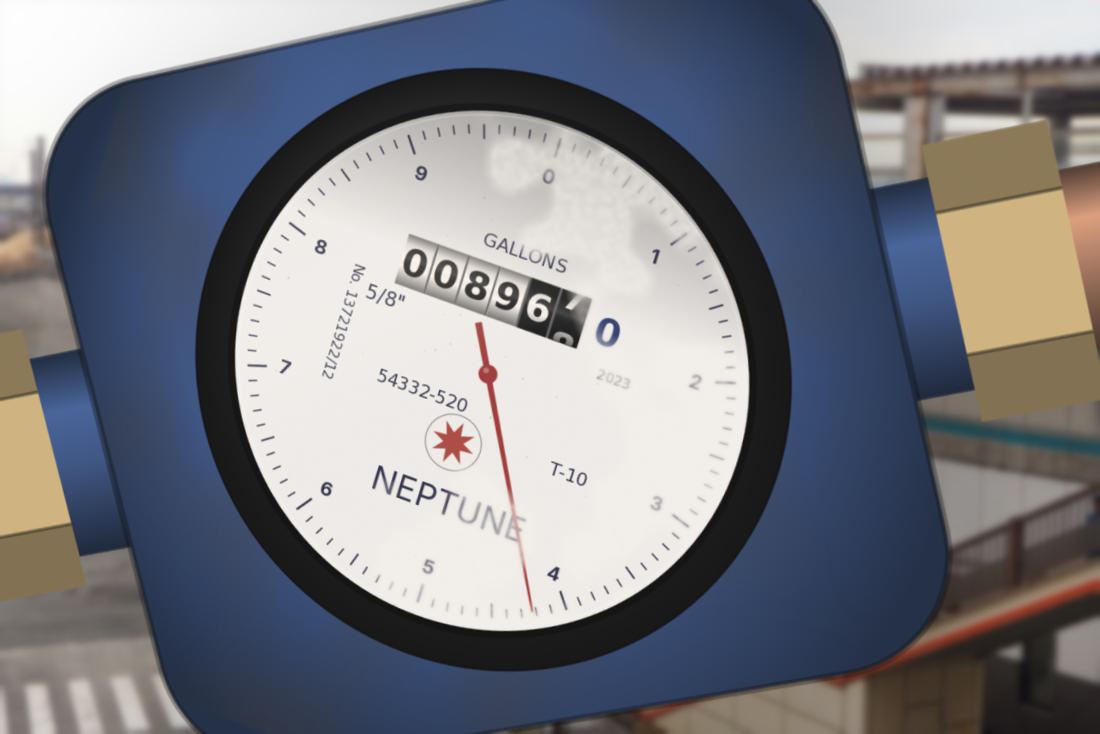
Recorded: value=89674.2 unit=gal
